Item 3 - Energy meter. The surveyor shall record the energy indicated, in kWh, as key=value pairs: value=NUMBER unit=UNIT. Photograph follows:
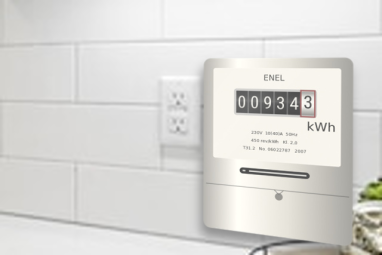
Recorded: value=934.3 unit=kWh
